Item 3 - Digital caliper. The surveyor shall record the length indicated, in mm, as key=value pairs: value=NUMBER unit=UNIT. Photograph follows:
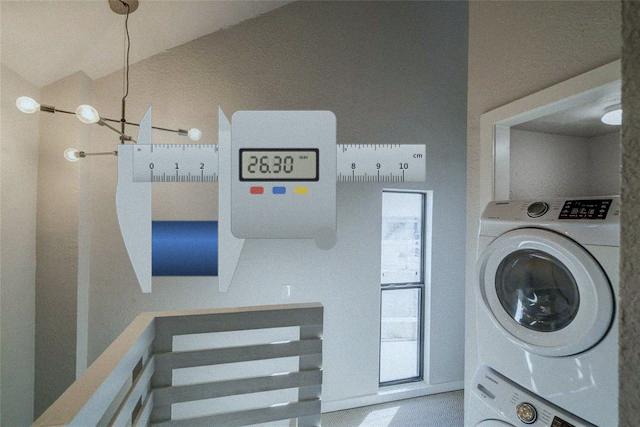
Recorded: value=26.30 unit=mm
